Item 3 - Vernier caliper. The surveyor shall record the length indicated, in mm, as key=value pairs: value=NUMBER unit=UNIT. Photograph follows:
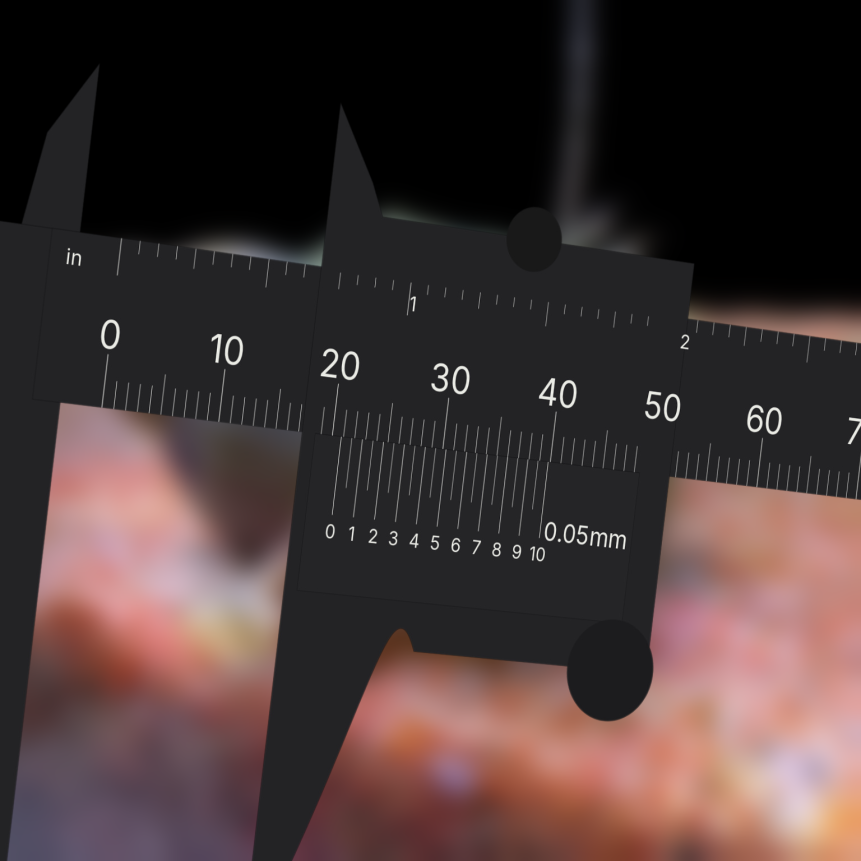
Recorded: value=20.8 unit=mm
